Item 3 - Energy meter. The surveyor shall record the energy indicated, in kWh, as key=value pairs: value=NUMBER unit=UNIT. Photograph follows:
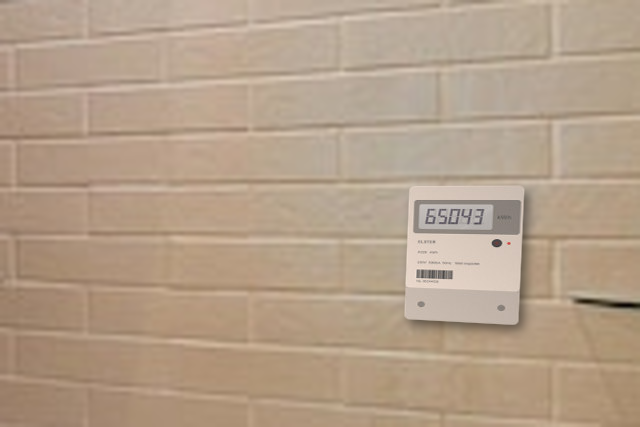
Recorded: value=65043 unit=kWh
